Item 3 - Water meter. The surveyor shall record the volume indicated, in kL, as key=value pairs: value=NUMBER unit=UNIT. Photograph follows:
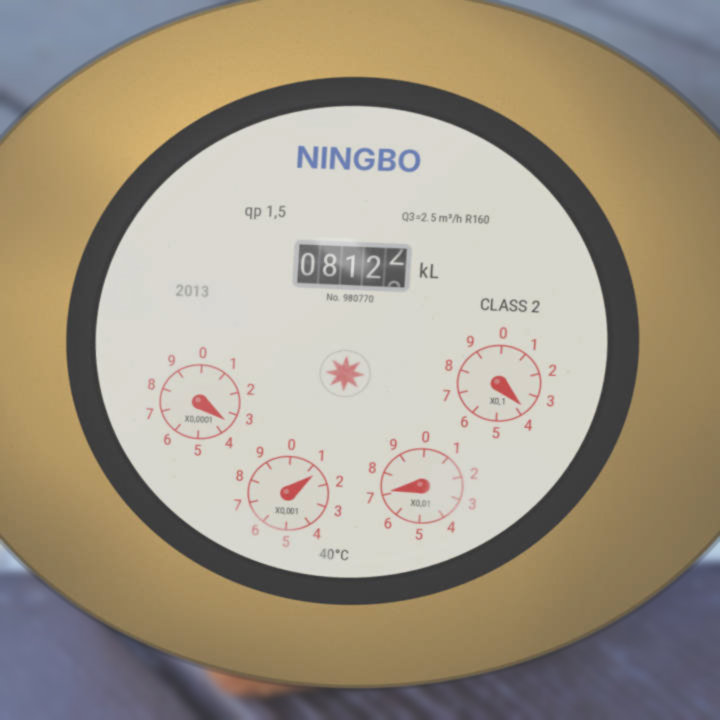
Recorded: value=8122.3713 unit=kL
